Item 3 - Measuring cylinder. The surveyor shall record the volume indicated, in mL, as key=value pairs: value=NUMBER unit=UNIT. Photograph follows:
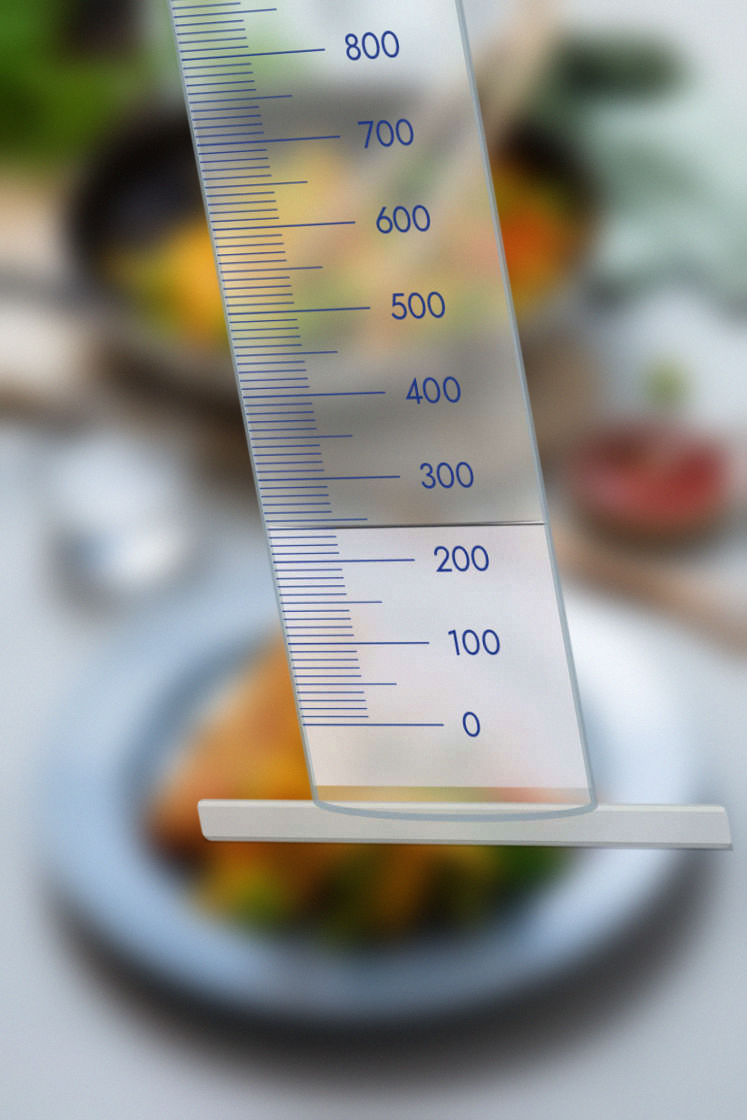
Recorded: value=240 unit=mL
